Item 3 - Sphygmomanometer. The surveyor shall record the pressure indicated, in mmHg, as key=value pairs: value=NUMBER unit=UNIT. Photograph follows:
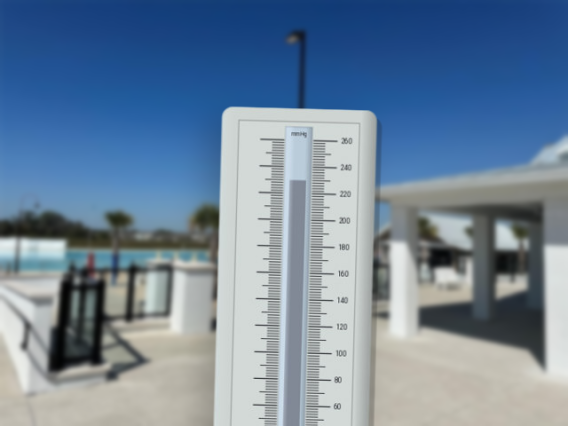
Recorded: value=230 unit=mmHg
